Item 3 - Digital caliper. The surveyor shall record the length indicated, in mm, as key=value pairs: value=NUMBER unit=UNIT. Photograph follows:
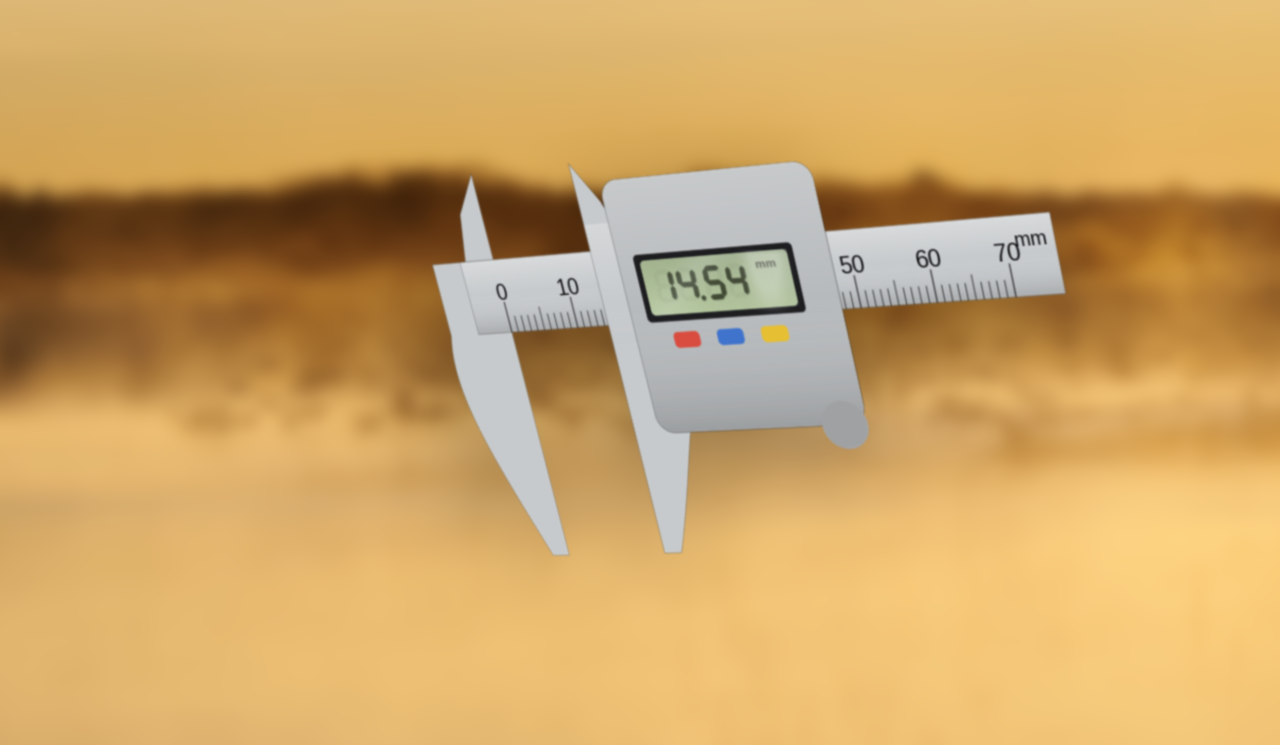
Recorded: value=14.54 unit=mm
